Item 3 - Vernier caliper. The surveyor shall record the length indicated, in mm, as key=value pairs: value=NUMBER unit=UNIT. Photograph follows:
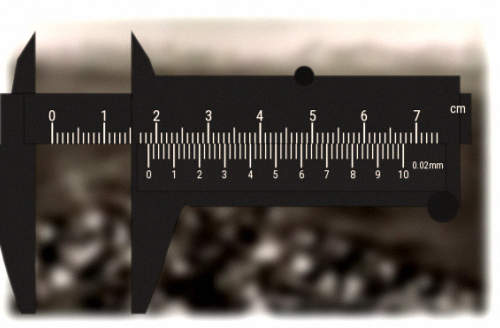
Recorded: value=18.5 unit=mm
